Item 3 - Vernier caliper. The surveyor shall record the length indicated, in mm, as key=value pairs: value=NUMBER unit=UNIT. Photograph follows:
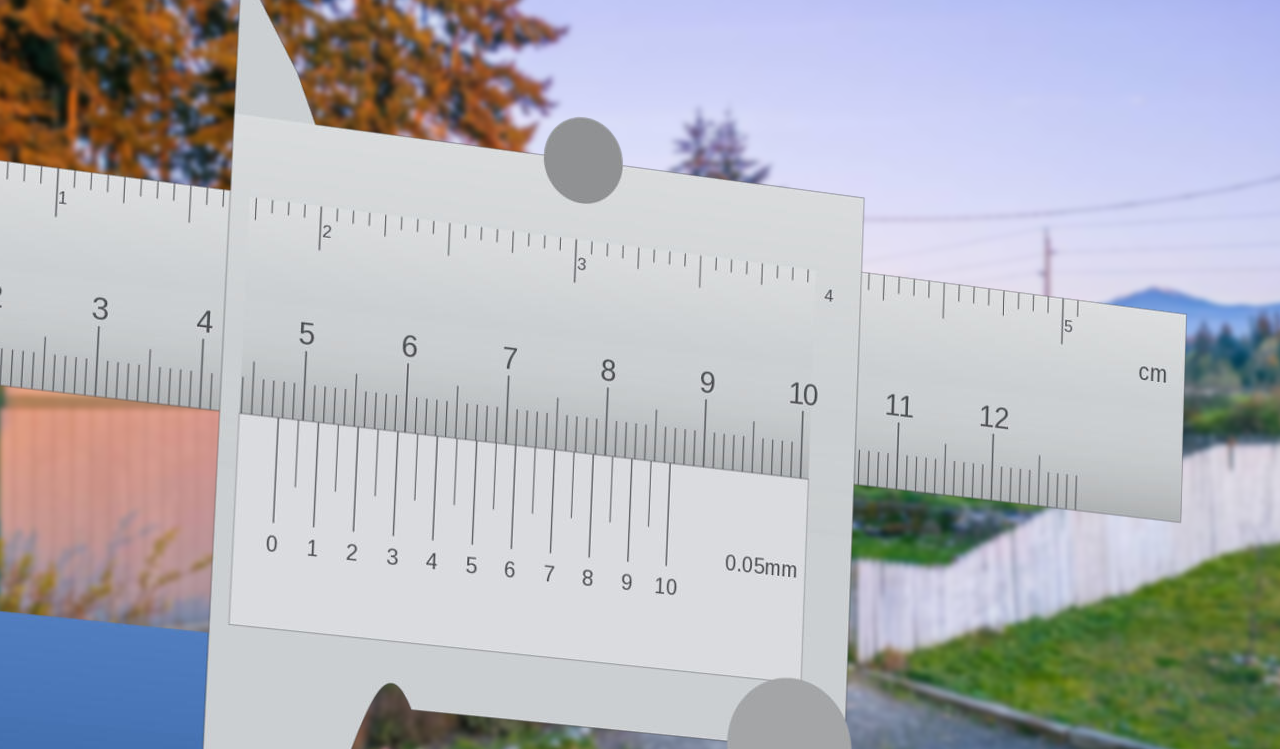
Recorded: value=47.6 unit=mm
